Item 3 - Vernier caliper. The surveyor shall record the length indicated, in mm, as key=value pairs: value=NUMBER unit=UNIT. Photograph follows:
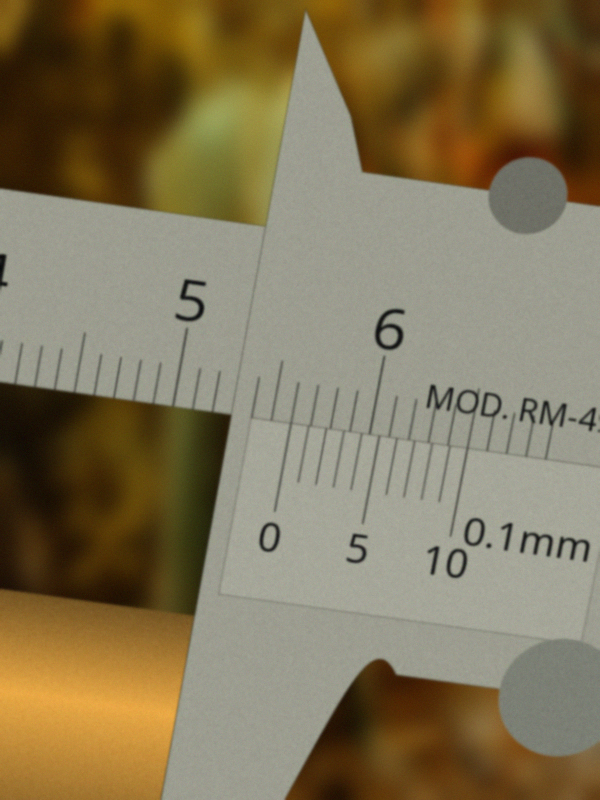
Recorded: value=56.0 unit=mm
